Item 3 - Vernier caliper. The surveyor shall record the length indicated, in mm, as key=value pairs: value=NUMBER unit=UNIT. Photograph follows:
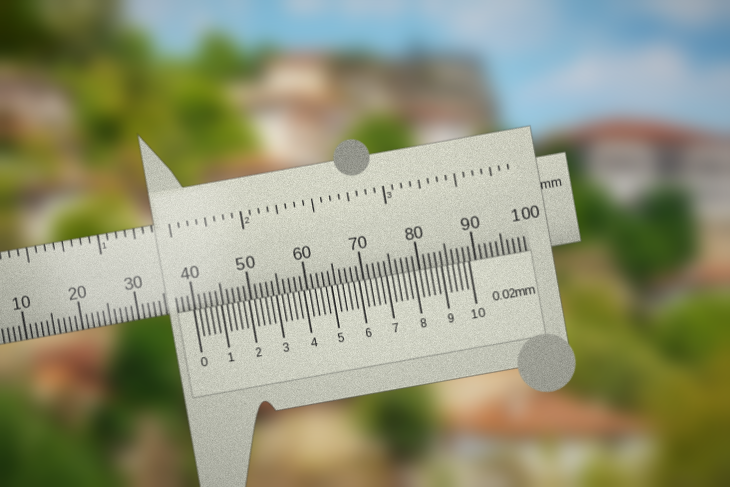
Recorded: value=39.8 unit=mm
